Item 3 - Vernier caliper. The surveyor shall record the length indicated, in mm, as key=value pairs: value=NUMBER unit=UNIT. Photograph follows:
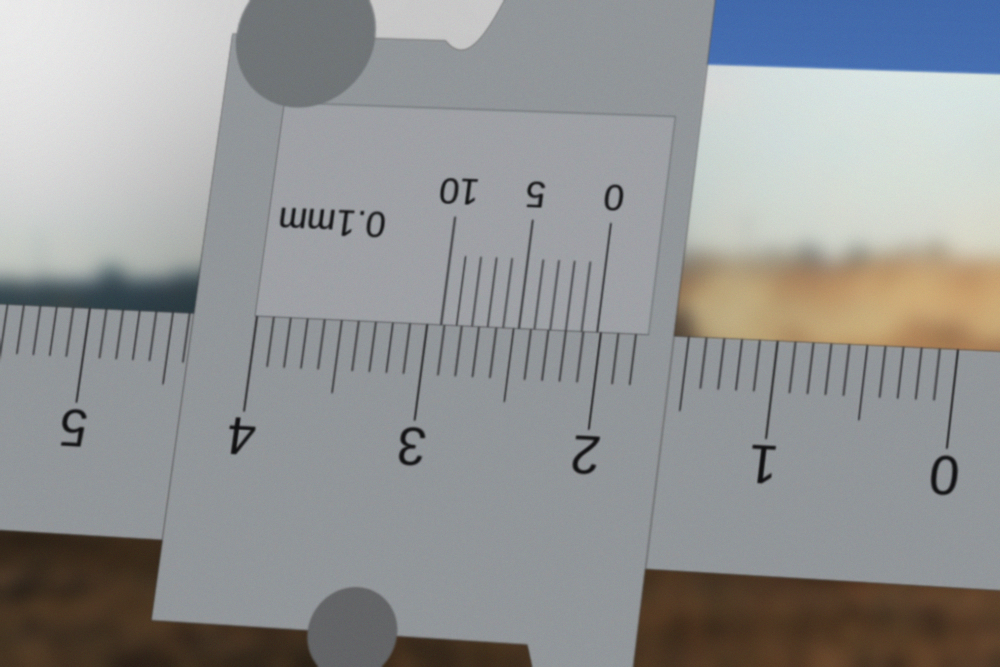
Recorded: value=20.2 unit=mm
